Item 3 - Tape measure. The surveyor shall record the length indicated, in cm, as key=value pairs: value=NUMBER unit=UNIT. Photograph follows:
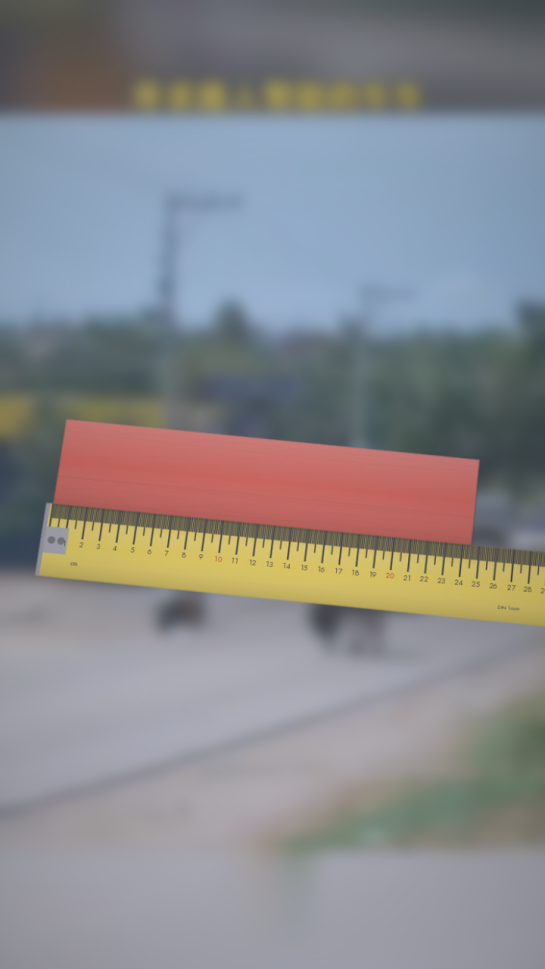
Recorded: value=24.5 unit=cm
